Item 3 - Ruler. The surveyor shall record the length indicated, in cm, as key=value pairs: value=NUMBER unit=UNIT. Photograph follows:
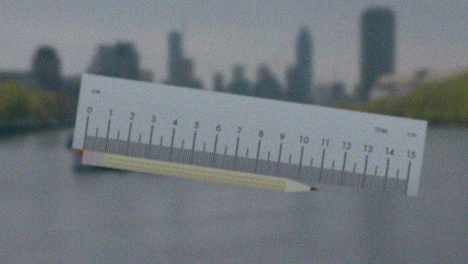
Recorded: value=11 unit=cm
